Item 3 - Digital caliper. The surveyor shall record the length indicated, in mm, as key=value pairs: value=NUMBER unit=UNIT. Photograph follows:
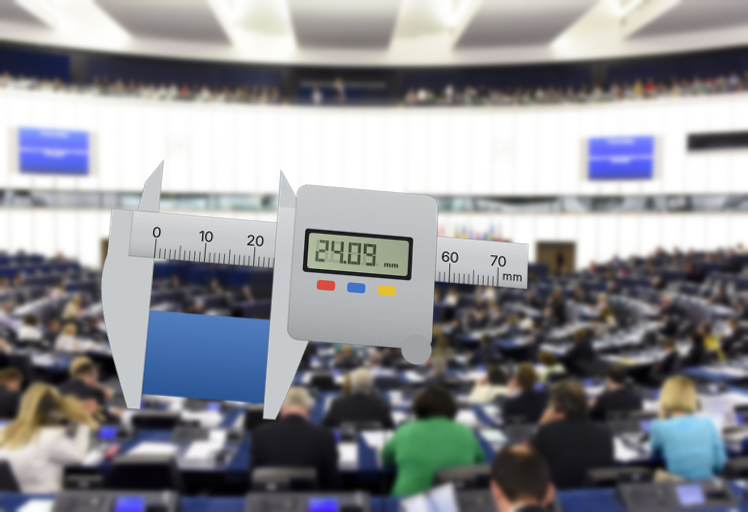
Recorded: value=24.09 unit=mm
